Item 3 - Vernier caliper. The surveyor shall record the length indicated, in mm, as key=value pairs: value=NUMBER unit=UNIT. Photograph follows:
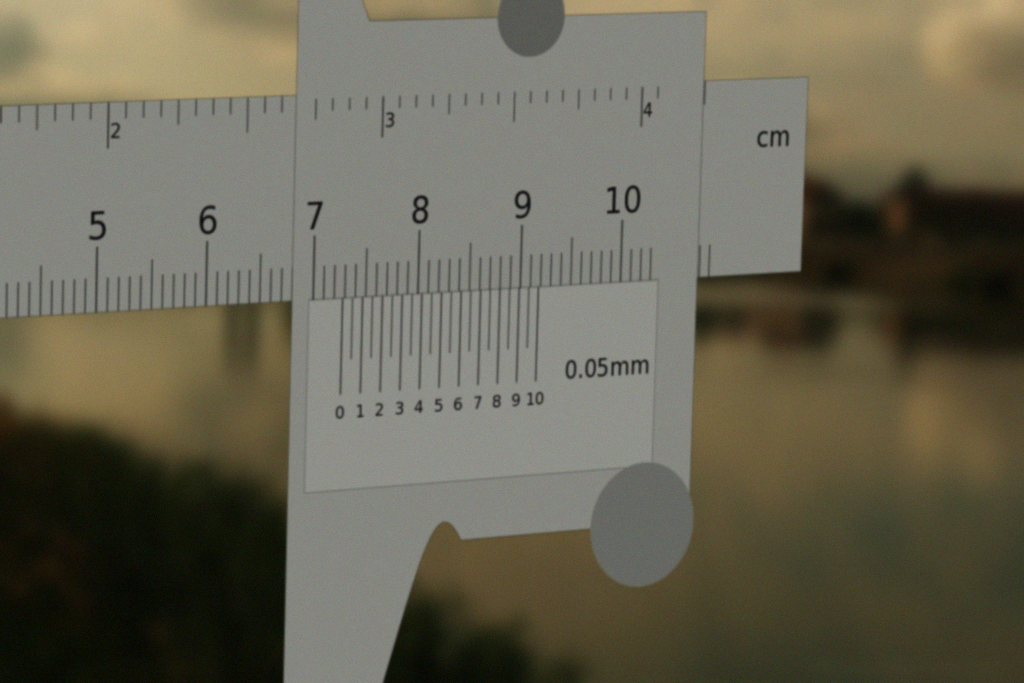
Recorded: value=72.8 unit=mm
